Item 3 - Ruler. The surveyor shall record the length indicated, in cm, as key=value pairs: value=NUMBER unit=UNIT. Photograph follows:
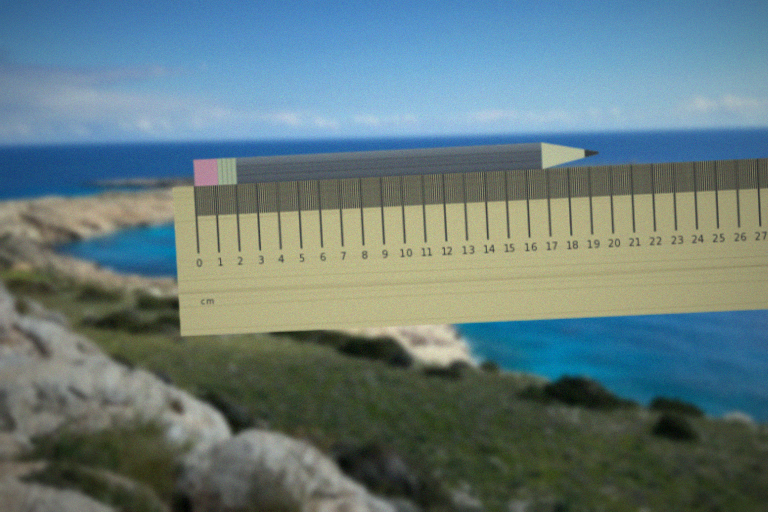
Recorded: value=19.5 unit=cm
